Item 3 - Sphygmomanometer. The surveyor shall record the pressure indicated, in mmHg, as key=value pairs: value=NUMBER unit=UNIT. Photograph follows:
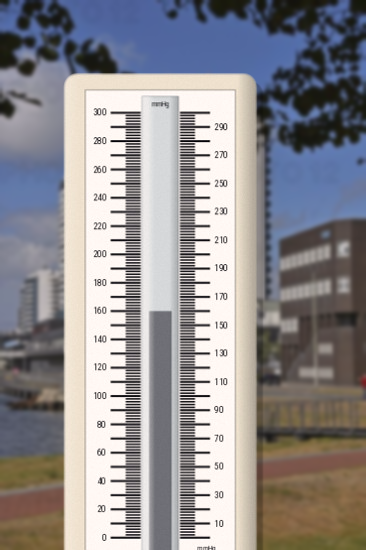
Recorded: value=160 unit=mmHg
